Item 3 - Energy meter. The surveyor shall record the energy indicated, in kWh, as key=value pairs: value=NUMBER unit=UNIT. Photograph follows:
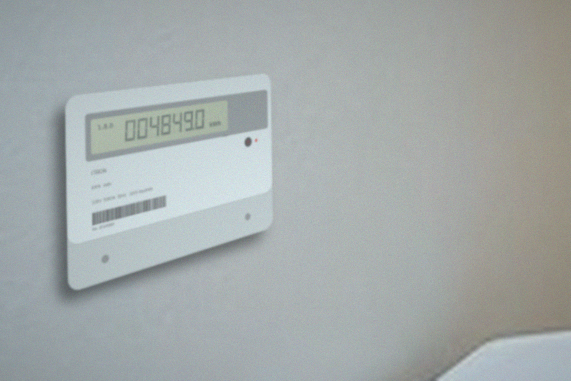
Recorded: value=4849.0 unit=kWh
